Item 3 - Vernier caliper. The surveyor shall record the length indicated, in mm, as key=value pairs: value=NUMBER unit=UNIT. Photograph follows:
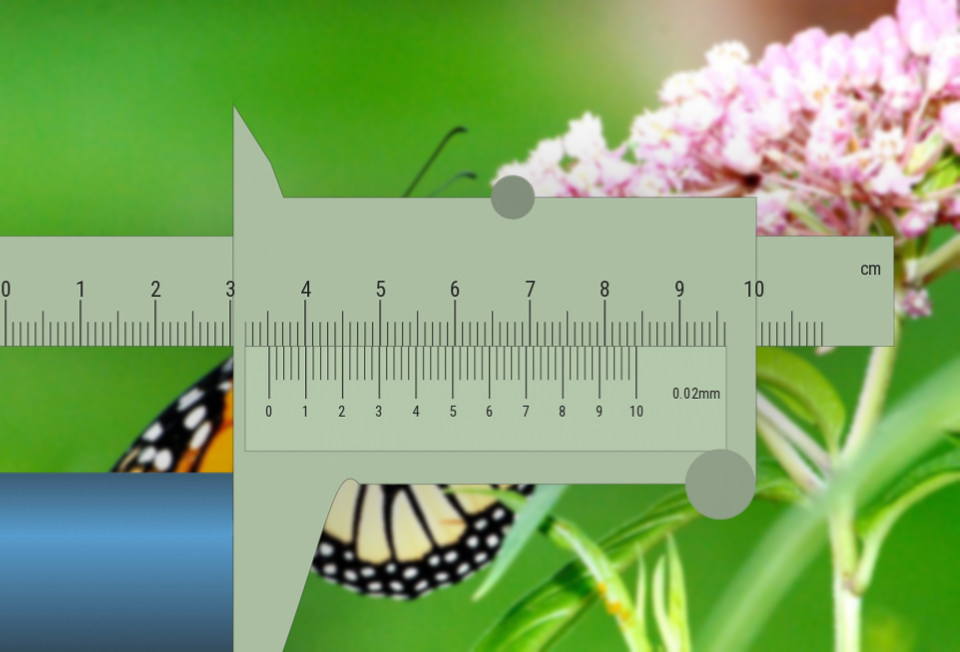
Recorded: value=35.2 unit=mm
